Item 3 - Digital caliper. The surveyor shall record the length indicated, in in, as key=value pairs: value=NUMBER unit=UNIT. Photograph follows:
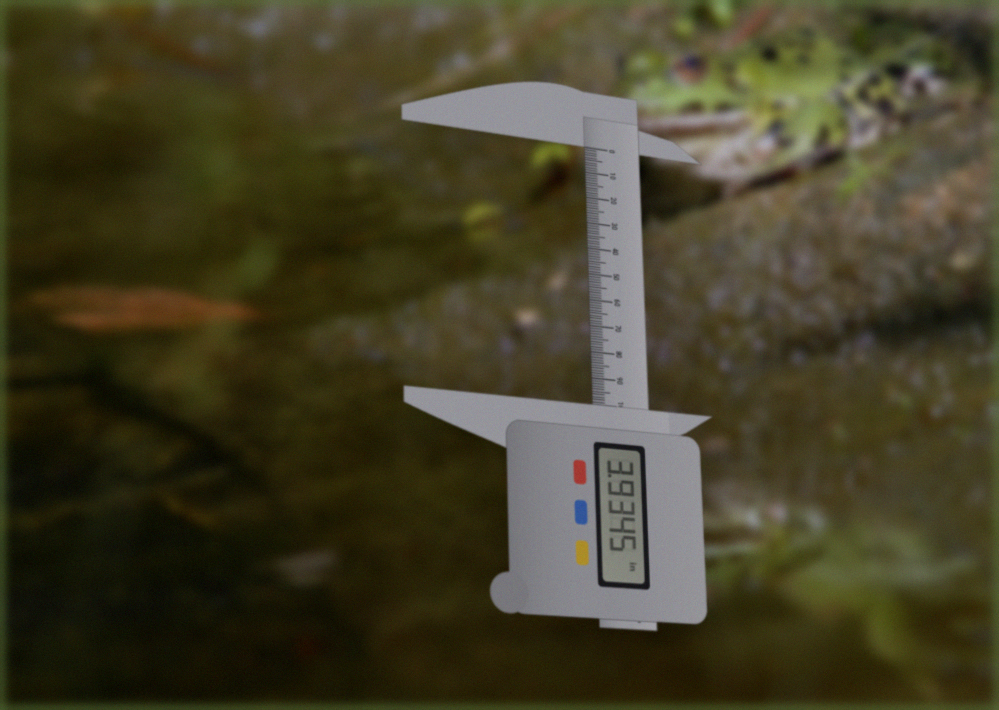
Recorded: value=3.9345 unit=in
